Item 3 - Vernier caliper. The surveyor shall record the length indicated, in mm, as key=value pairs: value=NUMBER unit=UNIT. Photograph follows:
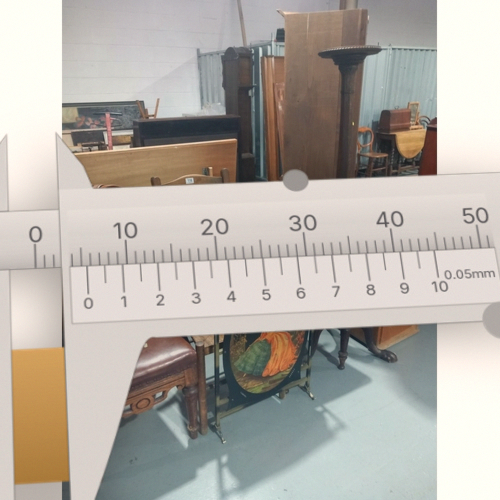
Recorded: value=5.6 unit=mm
